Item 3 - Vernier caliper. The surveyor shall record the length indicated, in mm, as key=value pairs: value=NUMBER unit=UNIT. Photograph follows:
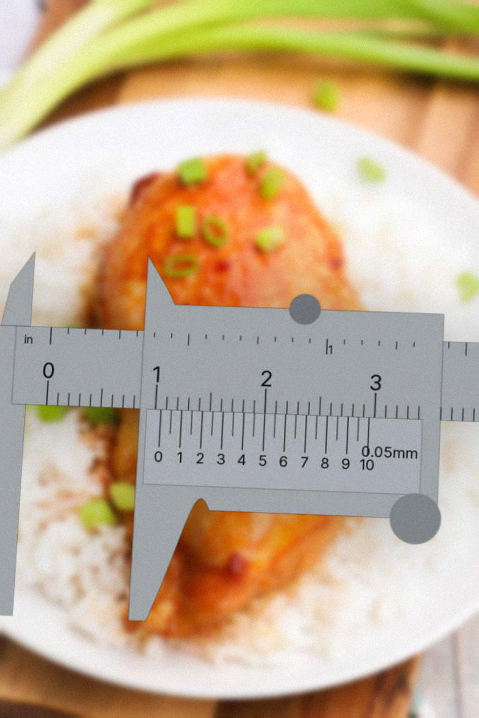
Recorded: value=10.5 unit=mm
